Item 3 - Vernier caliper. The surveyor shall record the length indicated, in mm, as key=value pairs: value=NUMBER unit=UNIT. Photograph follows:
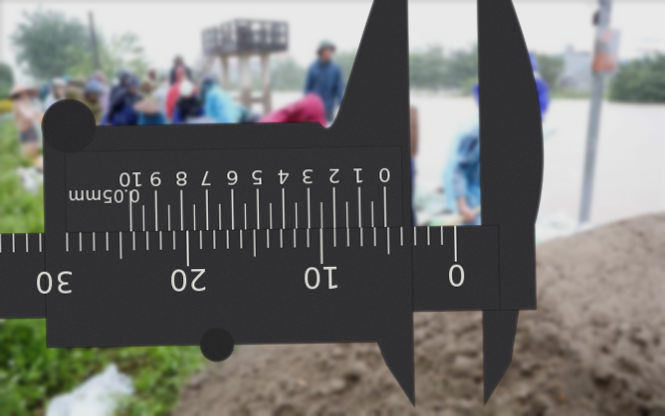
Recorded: value=5.2 unit=mm
